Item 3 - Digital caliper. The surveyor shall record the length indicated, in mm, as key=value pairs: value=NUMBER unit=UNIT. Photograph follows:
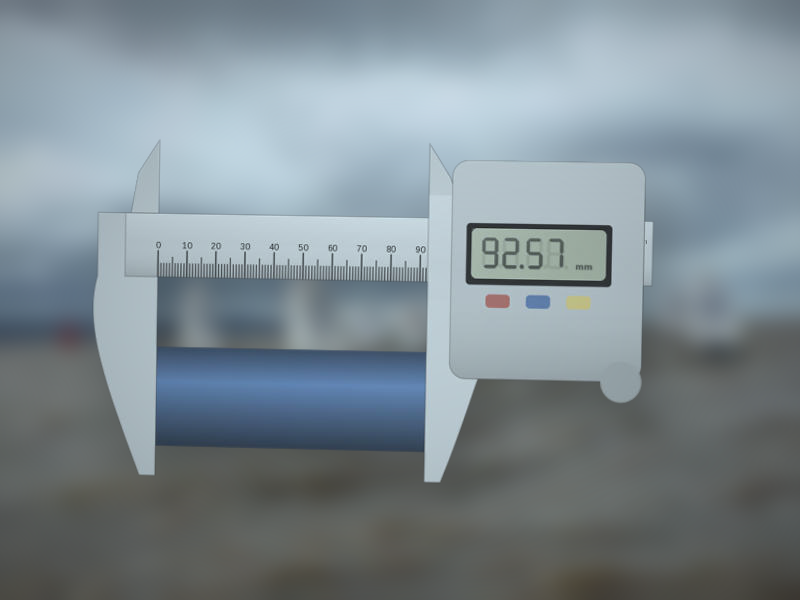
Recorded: value=92.57 unit=mm
